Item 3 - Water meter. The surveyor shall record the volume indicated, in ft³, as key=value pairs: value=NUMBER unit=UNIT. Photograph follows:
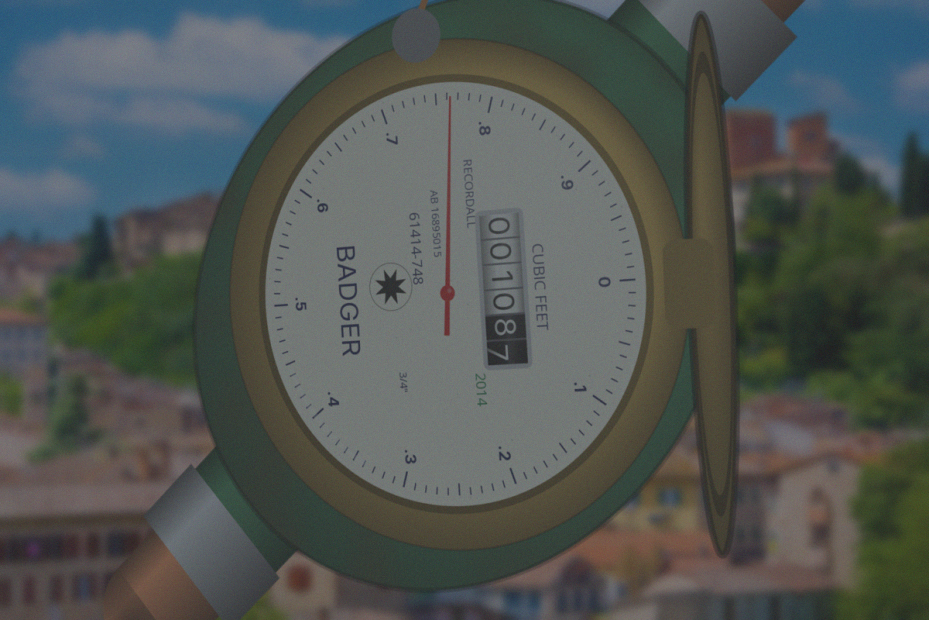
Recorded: value=1086.76 unit=ft³
